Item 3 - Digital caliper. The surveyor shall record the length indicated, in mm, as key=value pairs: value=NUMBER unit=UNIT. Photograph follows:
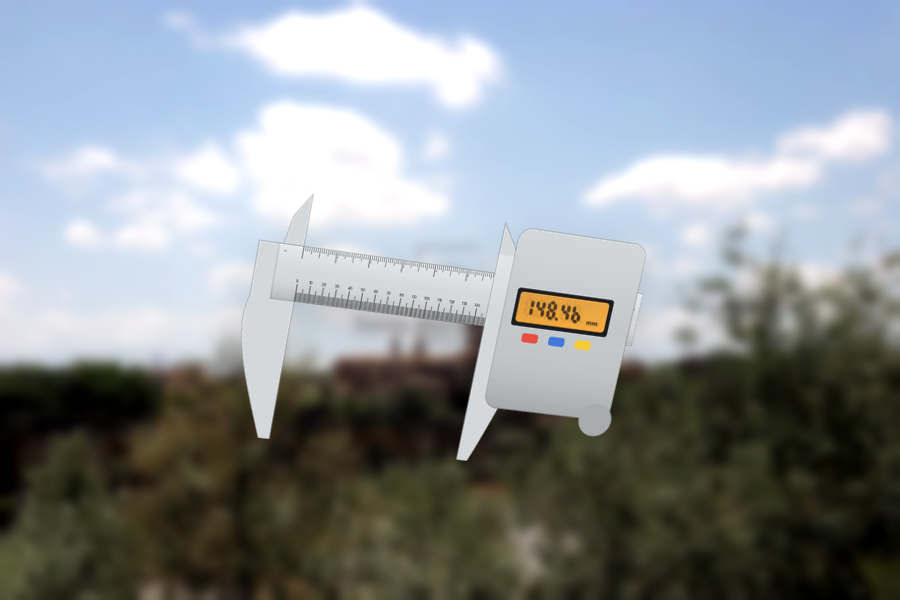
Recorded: value=148.46 unit=mm
